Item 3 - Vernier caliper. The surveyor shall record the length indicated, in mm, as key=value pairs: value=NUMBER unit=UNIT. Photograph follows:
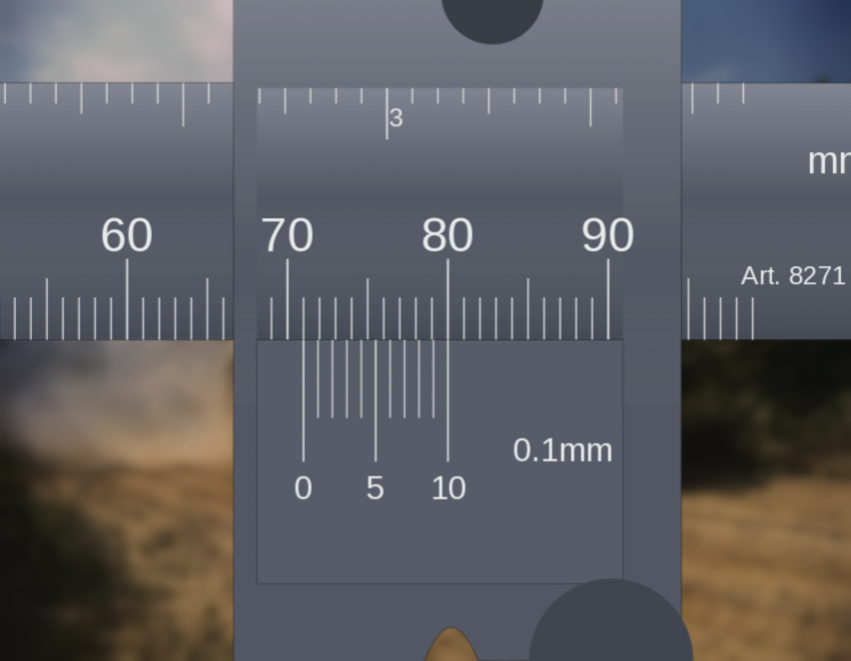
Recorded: value=71.0 unit=mm
